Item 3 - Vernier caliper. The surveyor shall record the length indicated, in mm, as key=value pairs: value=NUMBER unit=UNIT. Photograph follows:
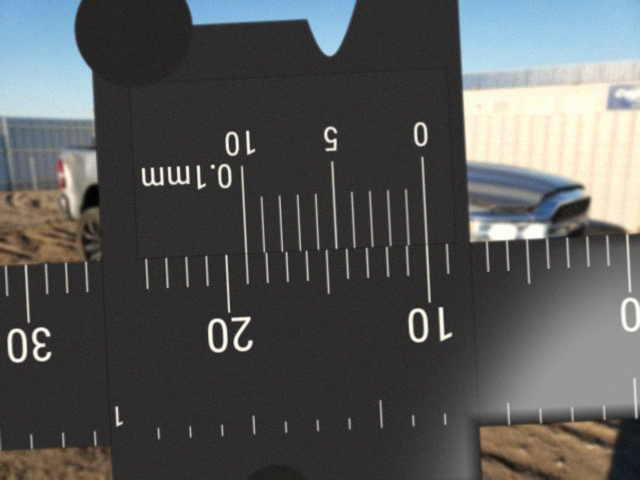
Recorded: value=10.0 unit=mm
